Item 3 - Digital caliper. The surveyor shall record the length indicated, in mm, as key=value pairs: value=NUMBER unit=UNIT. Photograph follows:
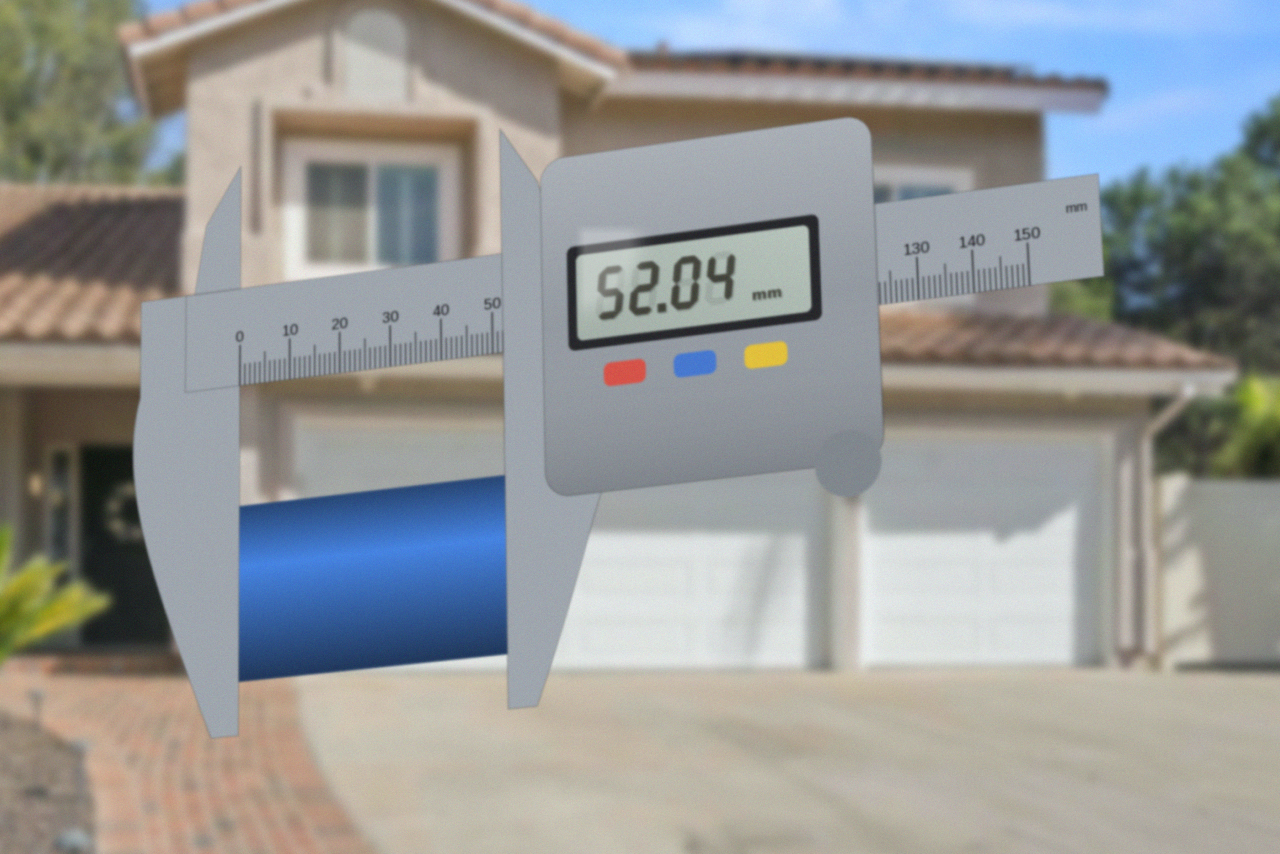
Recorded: value=52.04 unit=mm
